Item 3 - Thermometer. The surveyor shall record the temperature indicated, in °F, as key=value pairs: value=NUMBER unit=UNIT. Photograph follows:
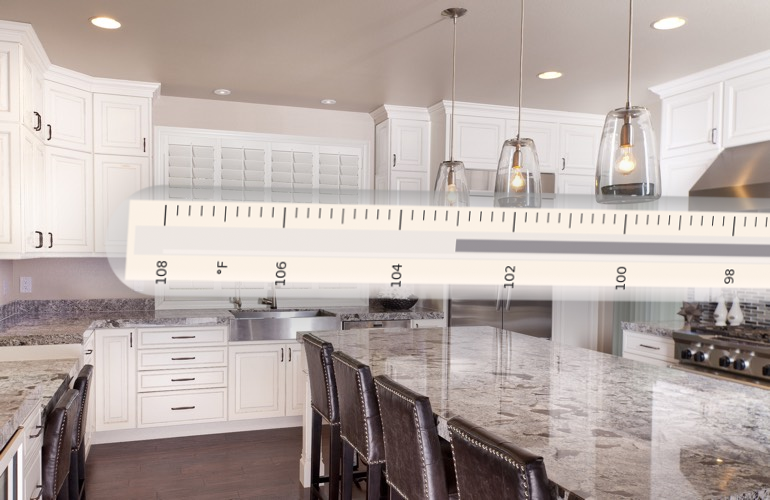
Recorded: value=103 unit=°F
